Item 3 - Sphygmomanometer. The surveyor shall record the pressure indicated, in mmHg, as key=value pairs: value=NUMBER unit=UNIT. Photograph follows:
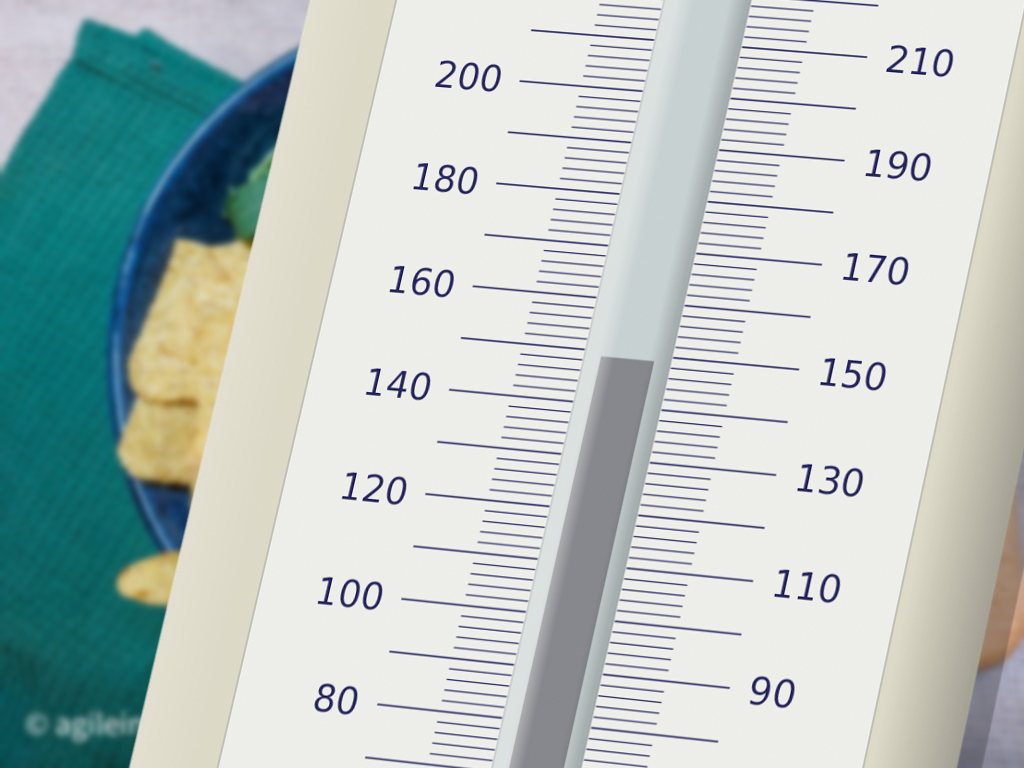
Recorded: value=149 unit=mmHg
